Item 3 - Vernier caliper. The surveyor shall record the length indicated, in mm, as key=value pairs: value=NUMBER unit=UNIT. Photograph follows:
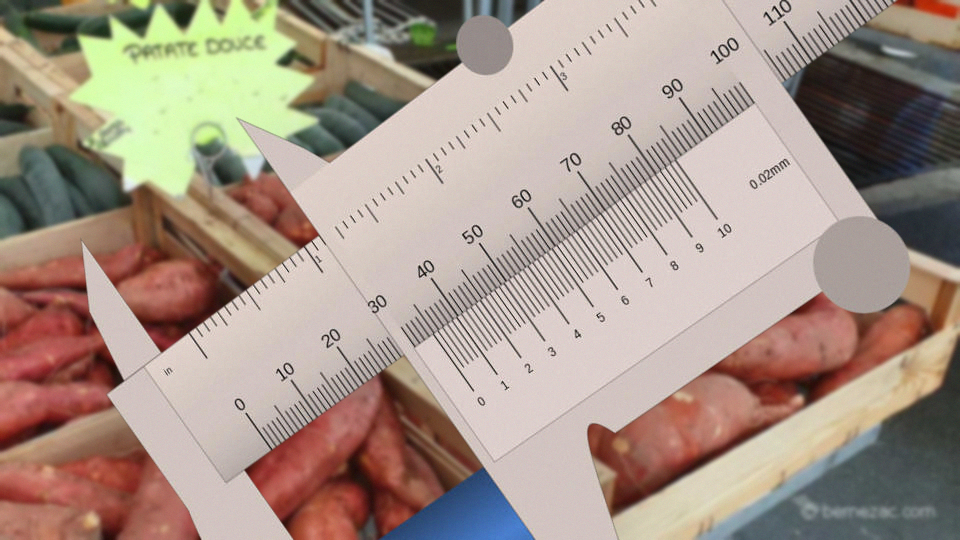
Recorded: value=34.8 unit=mm
